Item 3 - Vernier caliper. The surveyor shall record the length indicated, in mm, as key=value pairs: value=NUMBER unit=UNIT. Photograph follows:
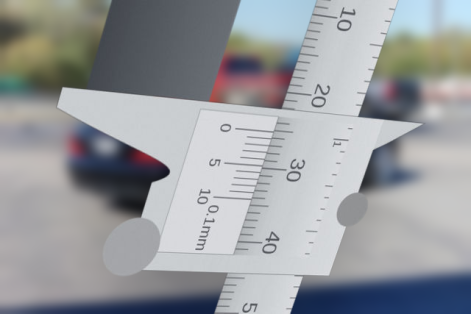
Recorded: value=25.2 unit=mm
